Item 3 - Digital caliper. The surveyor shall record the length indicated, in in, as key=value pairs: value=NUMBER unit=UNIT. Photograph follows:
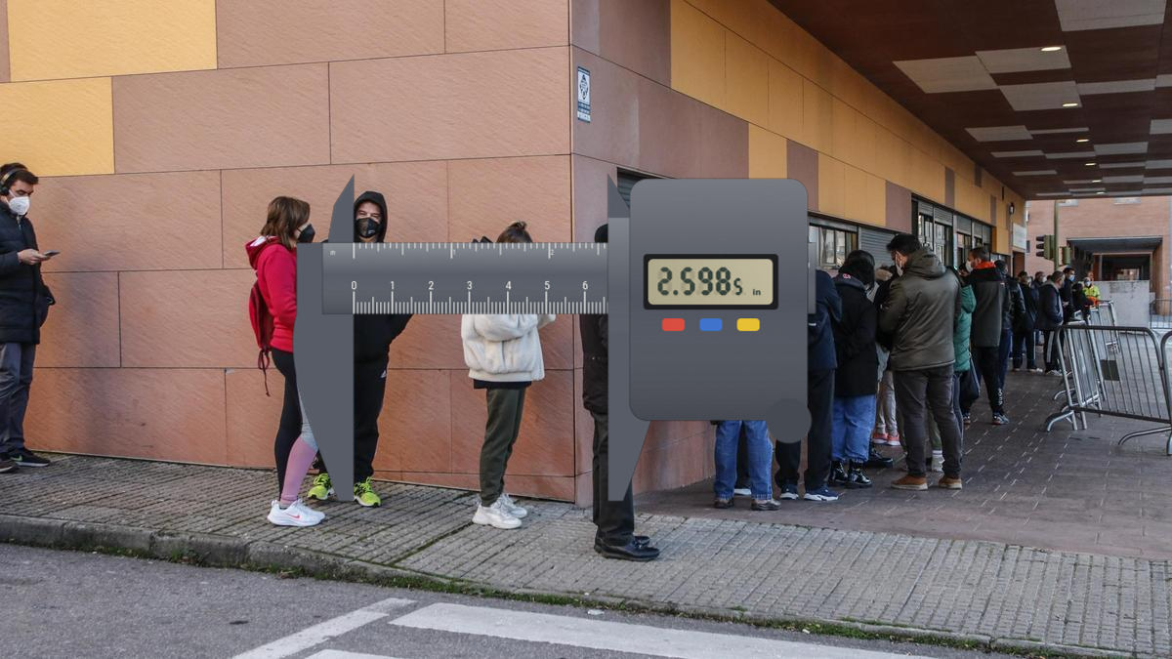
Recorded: value=2.5985 unit=in
